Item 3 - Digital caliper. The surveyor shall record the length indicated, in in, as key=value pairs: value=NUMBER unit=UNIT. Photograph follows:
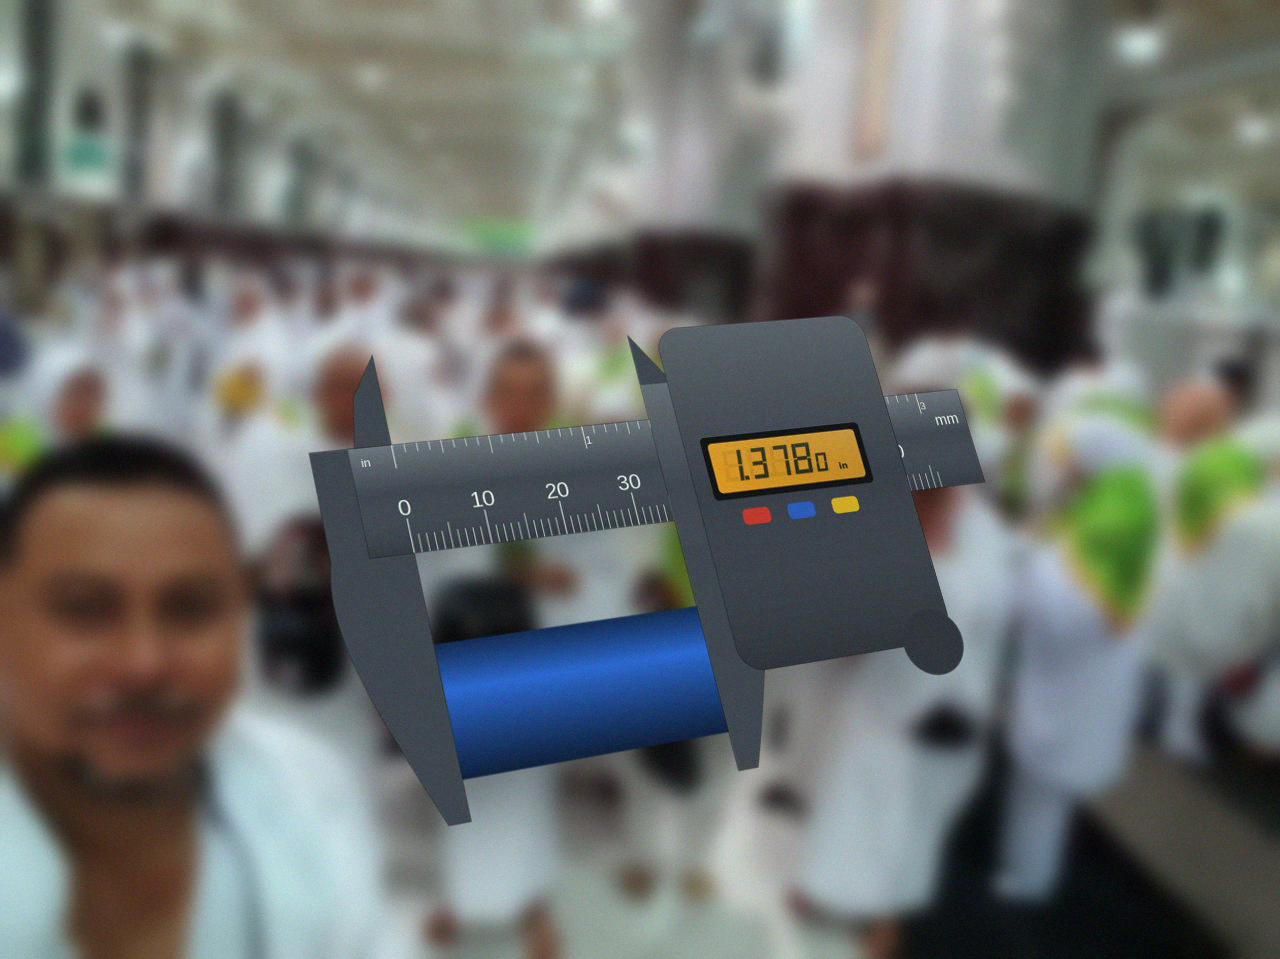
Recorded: value=1.3780 unit=in
